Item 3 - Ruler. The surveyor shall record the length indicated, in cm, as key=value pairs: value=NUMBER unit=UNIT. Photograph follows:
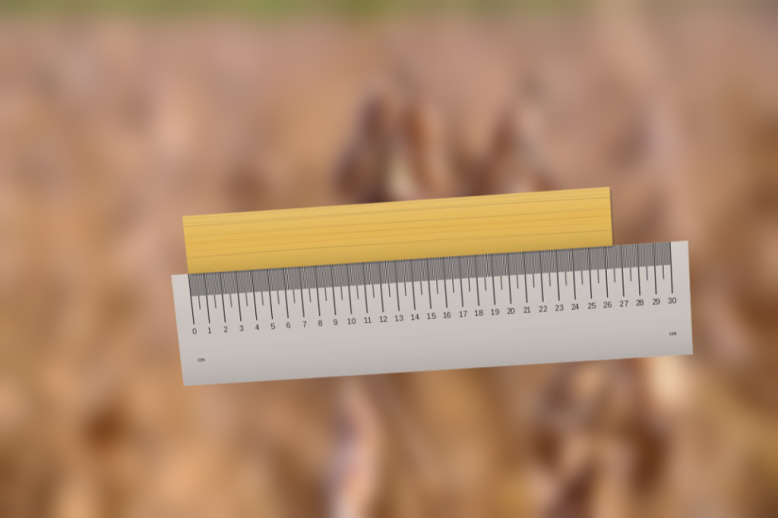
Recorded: value=26.5 unit=cm
